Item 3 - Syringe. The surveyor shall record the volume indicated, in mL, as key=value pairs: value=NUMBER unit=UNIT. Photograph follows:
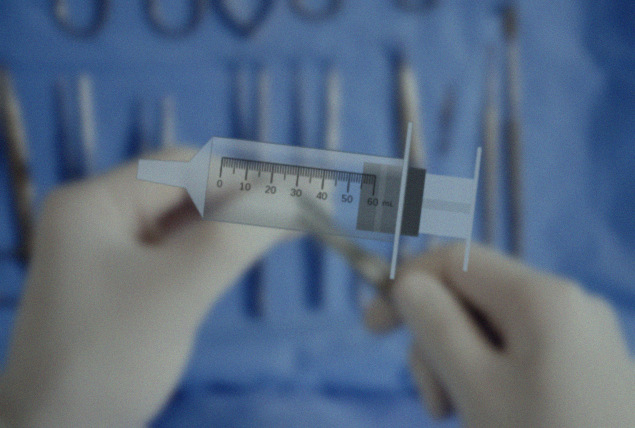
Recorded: value=55 unit=mL
